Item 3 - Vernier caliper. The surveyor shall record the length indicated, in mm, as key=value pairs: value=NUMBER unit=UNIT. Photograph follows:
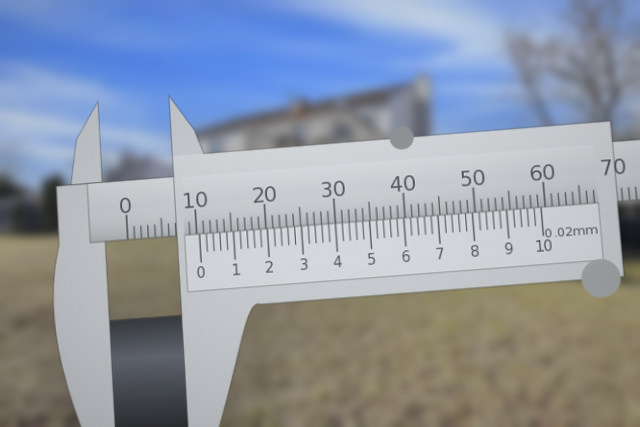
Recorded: value=10.4 unit=mm
